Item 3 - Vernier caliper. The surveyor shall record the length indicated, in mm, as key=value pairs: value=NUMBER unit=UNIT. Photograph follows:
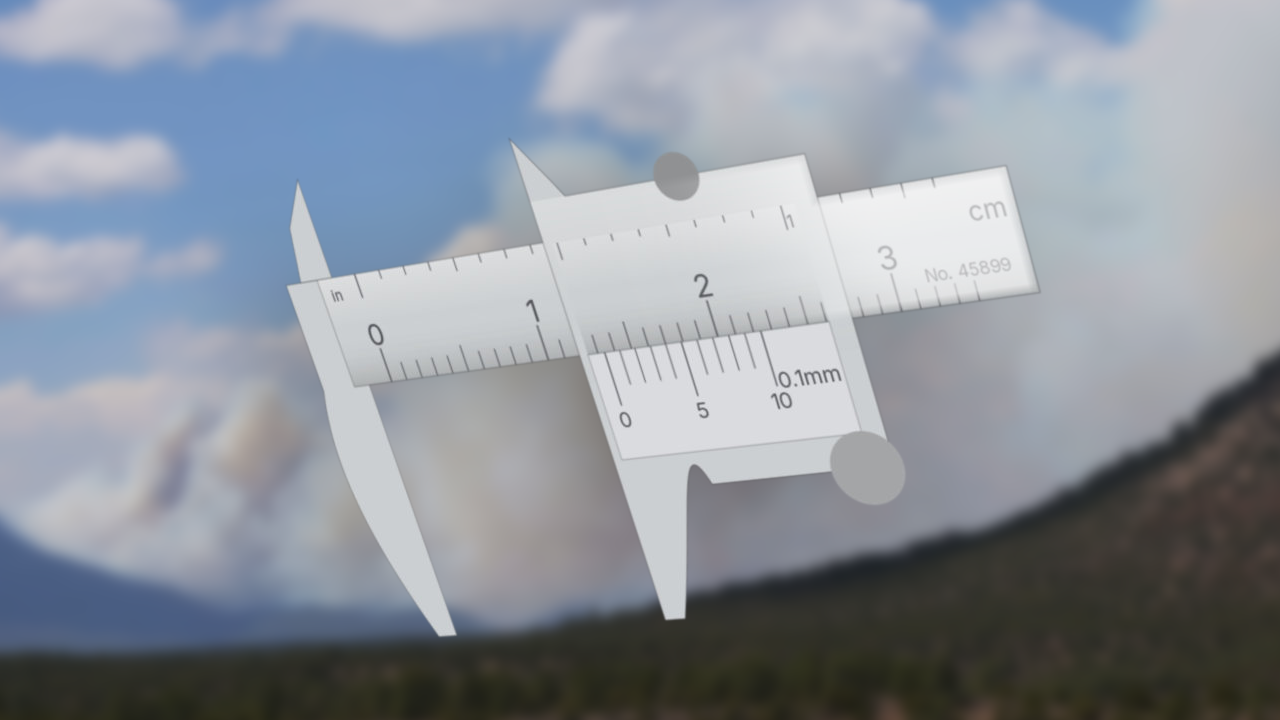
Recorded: value=13.4 unit=mm
